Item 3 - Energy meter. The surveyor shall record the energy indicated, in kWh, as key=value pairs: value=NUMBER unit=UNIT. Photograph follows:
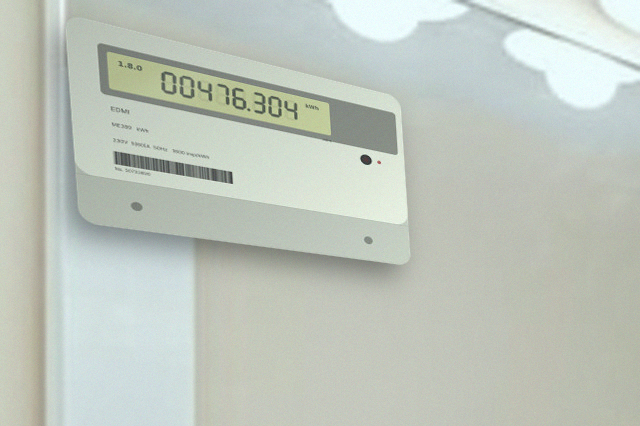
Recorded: value=476.304 unit=kWh
